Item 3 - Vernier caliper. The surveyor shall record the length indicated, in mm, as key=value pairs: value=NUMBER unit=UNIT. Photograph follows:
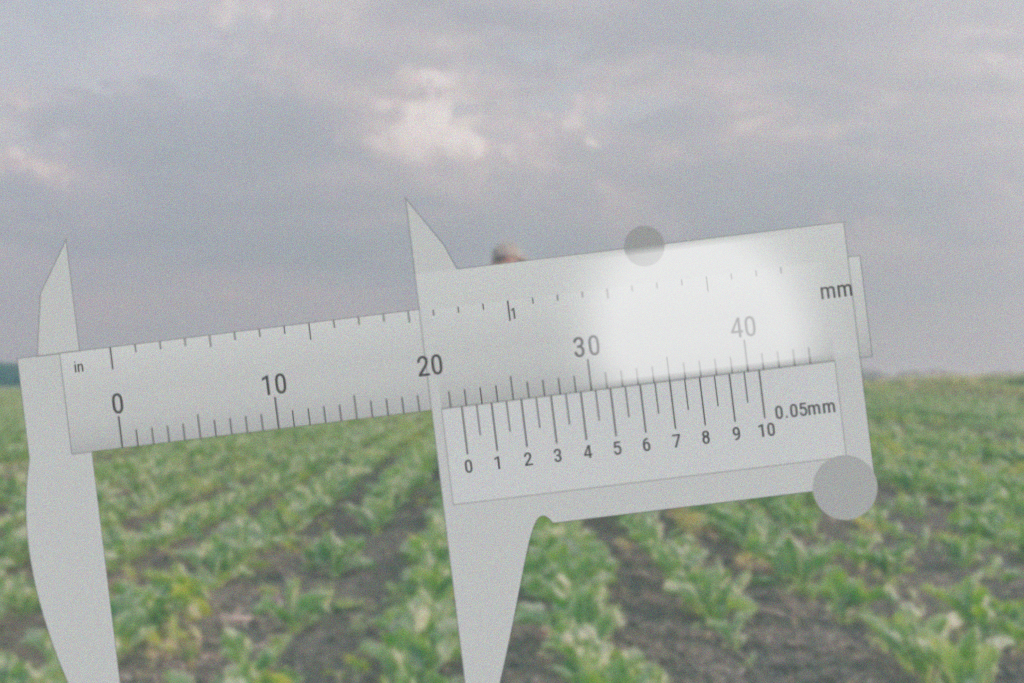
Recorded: value=21.7 unit=mm
